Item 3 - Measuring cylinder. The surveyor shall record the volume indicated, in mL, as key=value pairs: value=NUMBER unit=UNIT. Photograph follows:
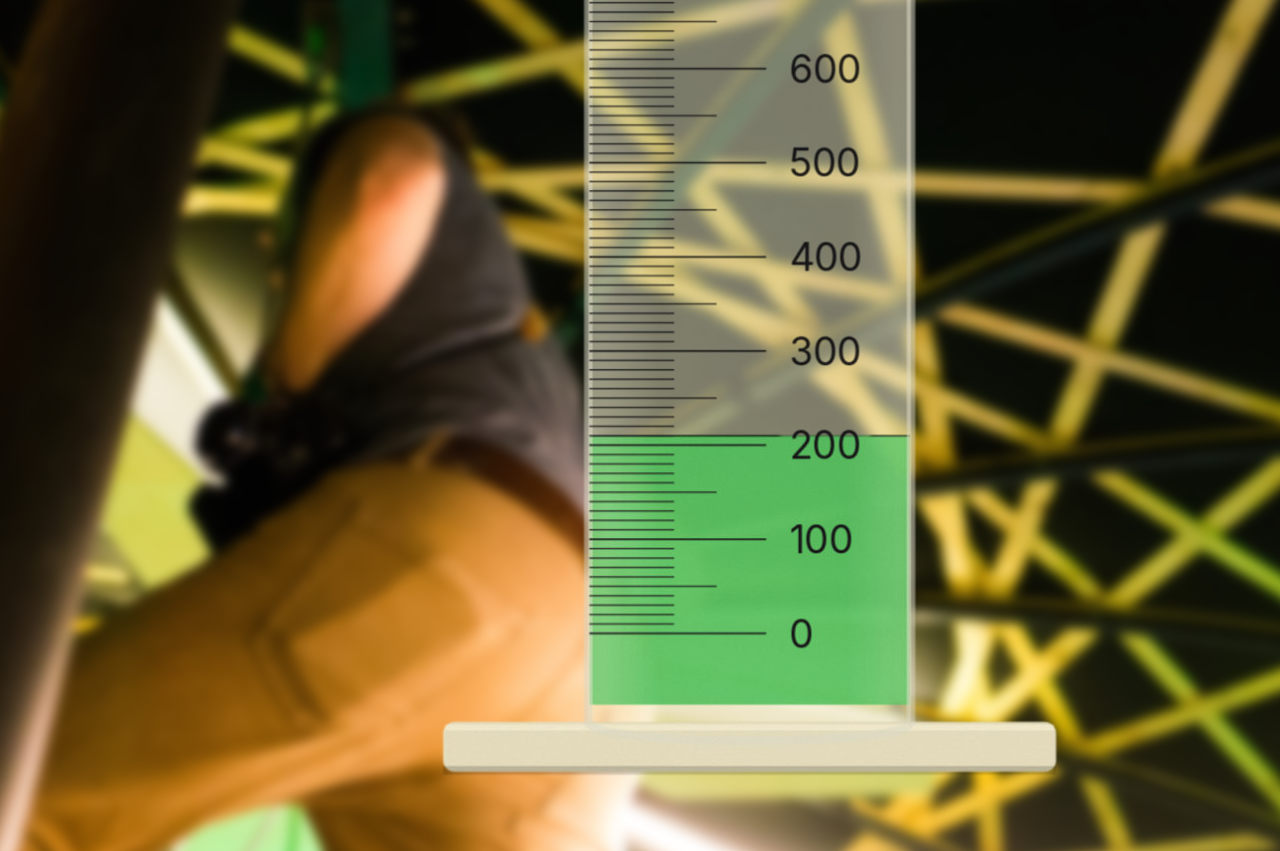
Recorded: value=210 unit=mL
